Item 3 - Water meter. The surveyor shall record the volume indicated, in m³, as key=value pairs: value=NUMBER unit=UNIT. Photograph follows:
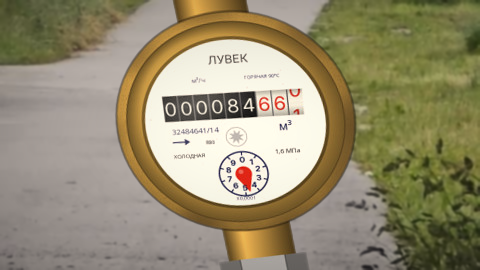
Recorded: value=84.6604 unit=m³
